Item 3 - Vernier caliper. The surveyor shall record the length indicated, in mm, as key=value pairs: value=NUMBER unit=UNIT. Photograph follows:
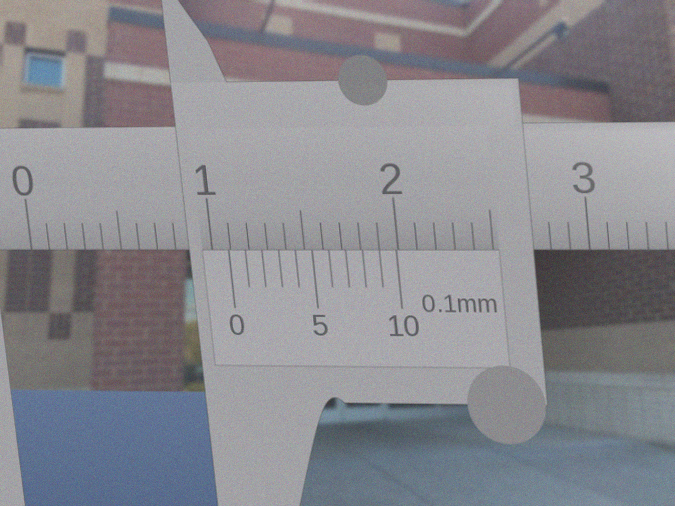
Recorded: value=10.9 unit=mm
